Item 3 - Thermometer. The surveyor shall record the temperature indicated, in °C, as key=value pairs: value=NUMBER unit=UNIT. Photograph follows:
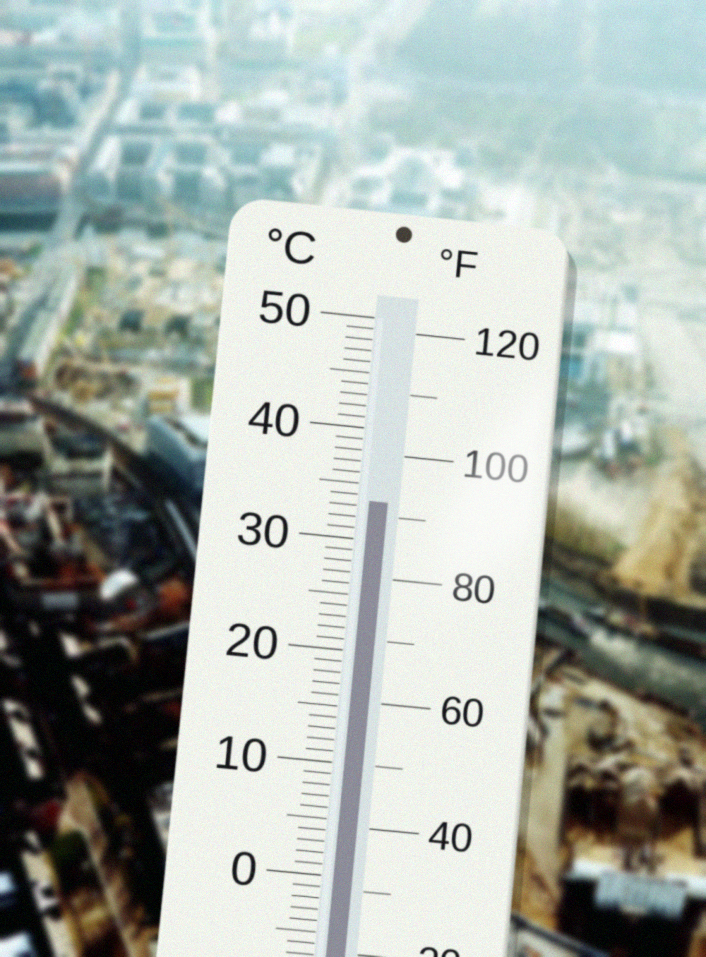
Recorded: value=33.5 unit=°C
